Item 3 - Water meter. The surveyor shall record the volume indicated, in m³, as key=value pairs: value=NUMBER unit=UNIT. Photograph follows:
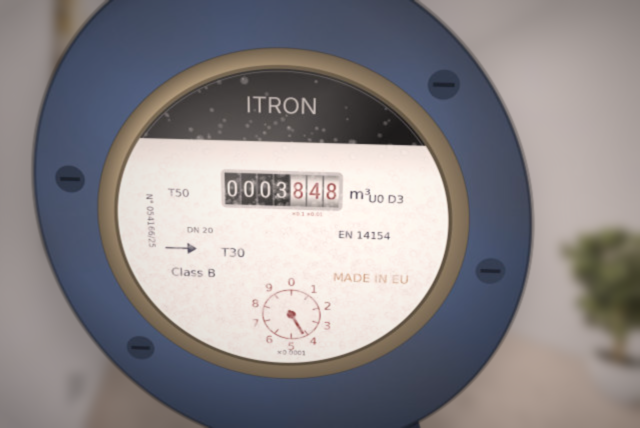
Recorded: value=3.8484 unit=m³
